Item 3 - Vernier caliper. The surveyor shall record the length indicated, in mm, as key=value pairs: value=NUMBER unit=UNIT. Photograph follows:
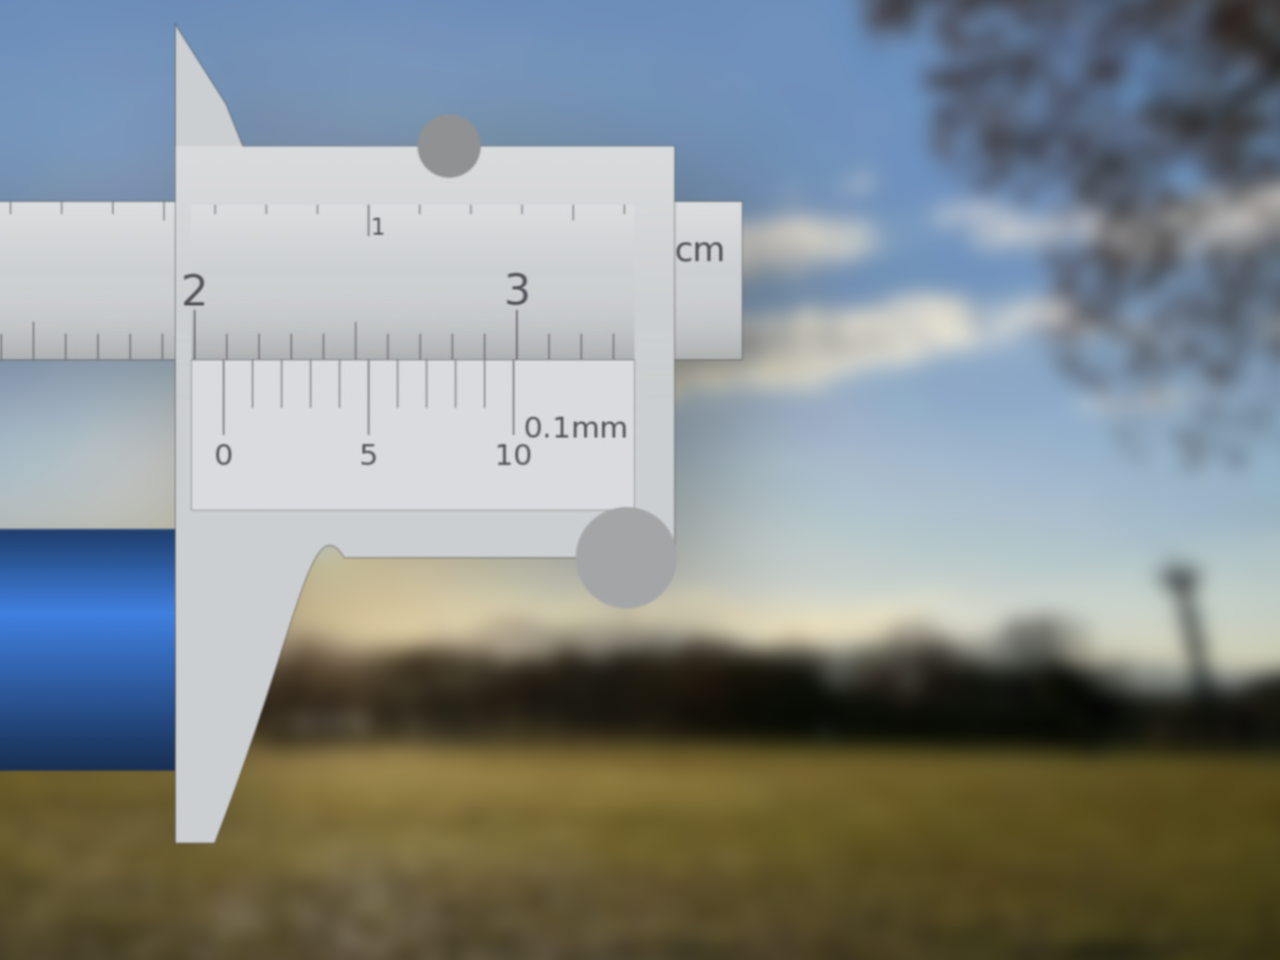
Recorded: value=20.9 unit=mm
